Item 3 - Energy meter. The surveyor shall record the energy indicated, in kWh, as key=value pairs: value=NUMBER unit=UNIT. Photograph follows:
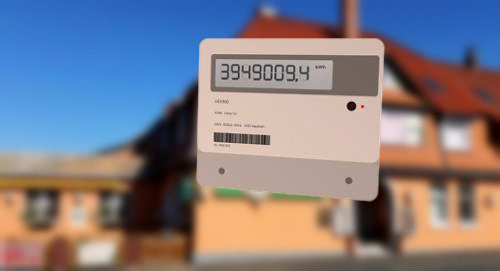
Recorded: value=3949009.4 unit=kWh
